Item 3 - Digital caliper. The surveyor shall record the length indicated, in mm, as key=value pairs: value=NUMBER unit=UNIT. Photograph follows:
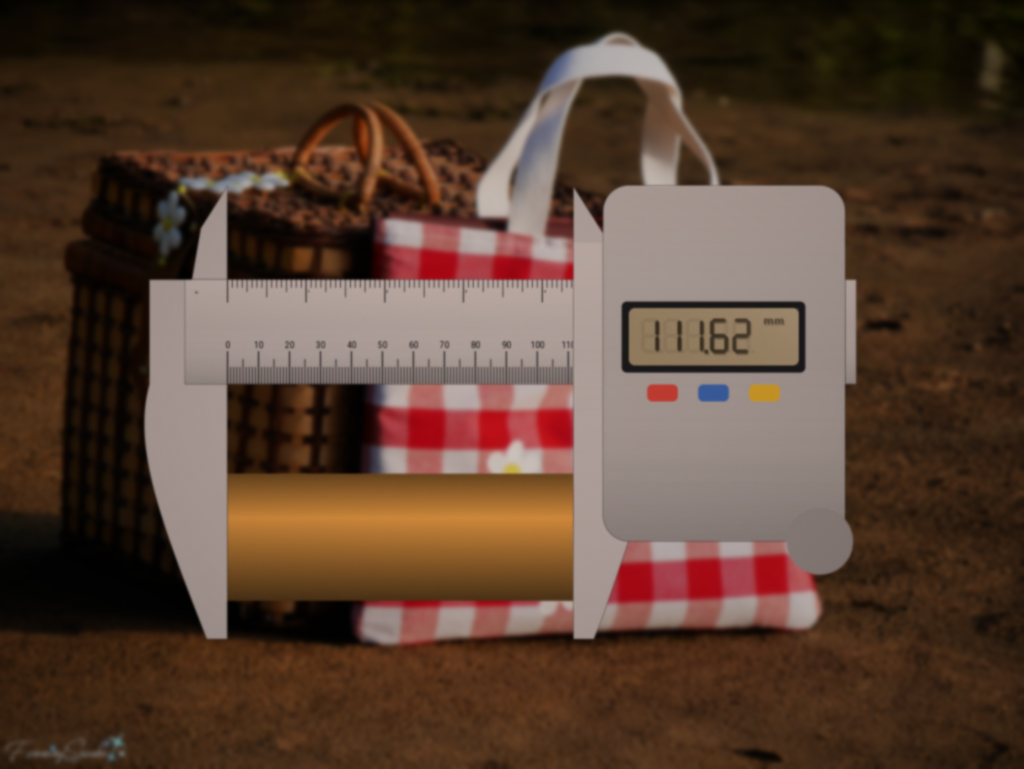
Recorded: value=111.62 unit=mm
